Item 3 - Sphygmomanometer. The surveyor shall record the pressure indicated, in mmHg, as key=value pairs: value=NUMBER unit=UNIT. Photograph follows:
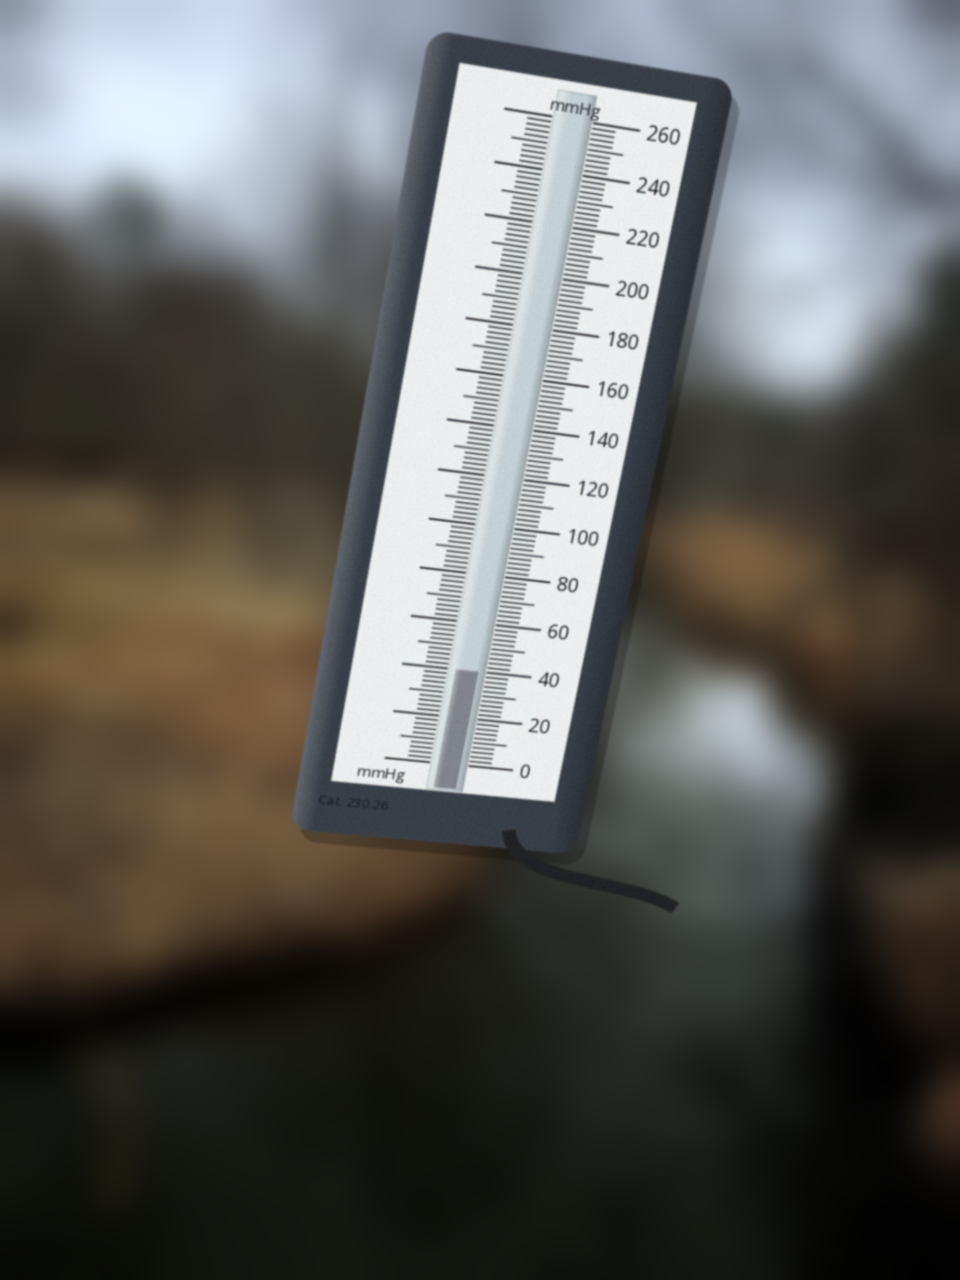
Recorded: value=40 unit=mmHg
